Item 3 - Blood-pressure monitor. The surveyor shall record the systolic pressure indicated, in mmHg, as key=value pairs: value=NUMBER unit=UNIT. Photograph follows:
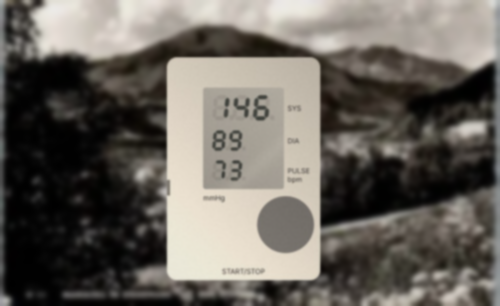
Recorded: value=146 unit=mmHg
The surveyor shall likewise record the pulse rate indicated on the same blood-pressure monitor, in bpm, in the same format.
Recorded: value=73 unit=bpm
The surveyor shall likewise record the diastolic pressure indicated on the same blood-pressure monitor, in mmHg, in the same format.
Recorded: value=89 unit=mmHg
